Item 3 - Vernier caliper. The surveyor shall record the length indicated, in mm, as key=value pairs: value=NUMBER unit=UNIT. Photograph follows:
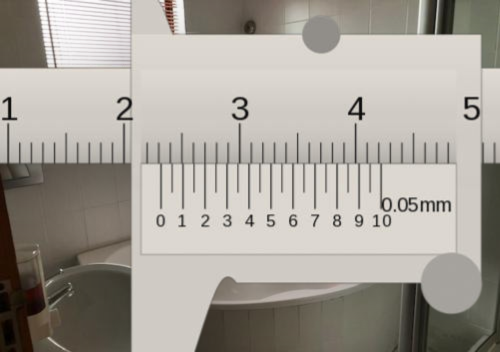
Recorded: value=23.2 unit=mm
